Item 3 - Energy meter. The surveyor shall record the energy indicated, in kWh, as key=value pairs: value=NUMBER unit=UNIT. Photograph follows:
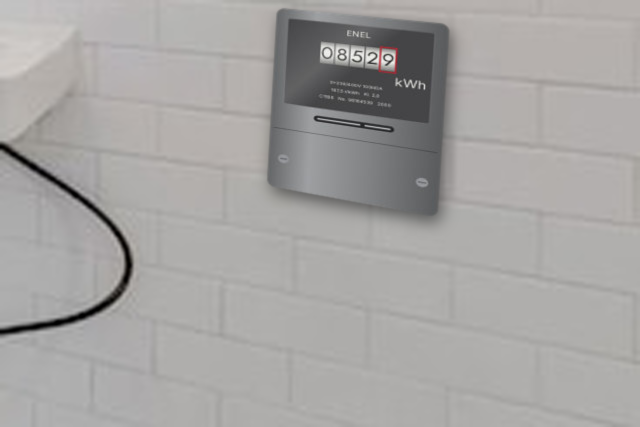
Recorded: value=852.9 unit=kWh
